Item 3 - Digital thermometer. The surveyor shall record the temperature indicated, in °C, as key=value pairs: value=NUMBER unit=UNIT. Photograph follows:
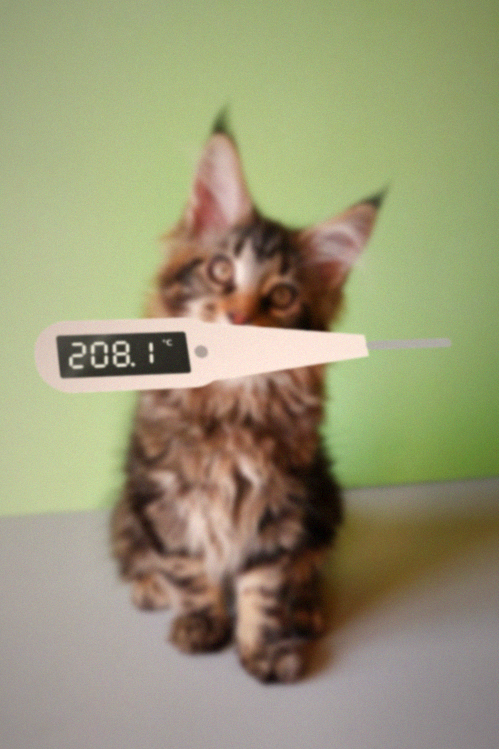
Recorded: value=208.1 unit=°C
